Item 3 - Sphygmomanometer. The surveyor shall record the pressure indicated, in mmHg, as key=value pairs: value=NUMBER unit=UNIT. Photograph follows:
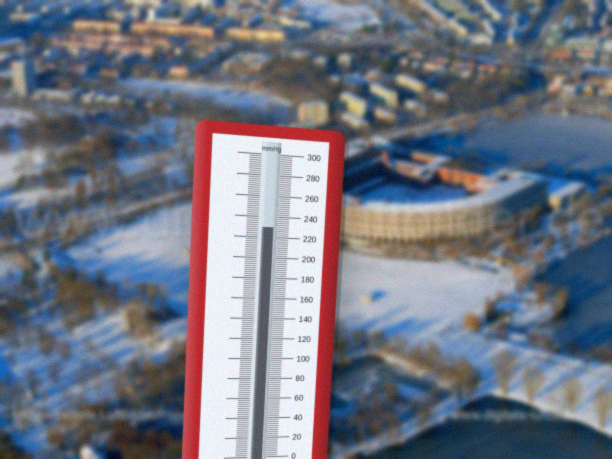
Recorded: value=230 unit=mmHg
